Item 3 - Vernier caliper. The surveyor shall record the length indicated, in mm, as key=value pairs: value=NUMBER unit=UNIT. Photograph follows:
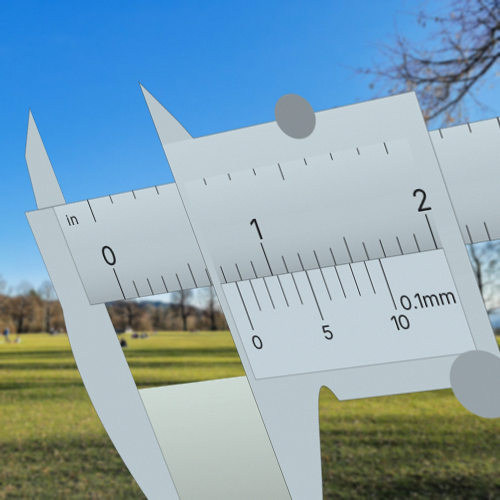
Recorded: value=7.6 unit=mm
